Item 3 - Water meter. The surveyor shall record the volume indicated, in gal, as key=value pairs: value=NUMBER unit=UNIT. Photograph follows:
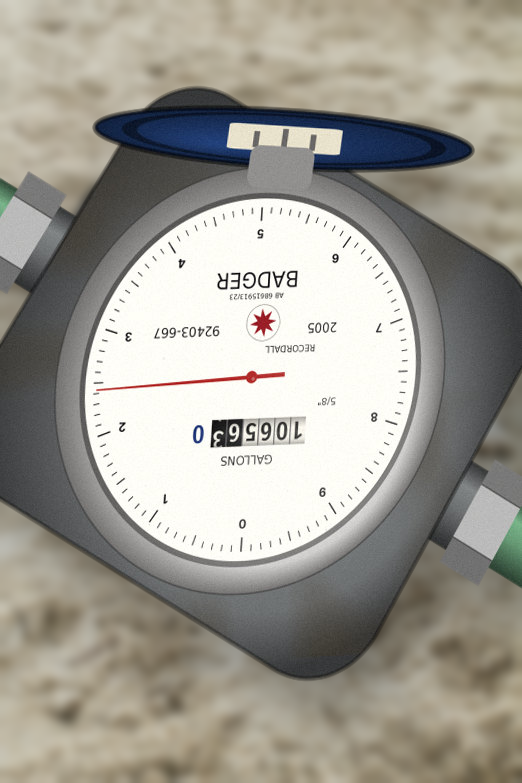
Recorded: value=1065632.4 unit=gal
